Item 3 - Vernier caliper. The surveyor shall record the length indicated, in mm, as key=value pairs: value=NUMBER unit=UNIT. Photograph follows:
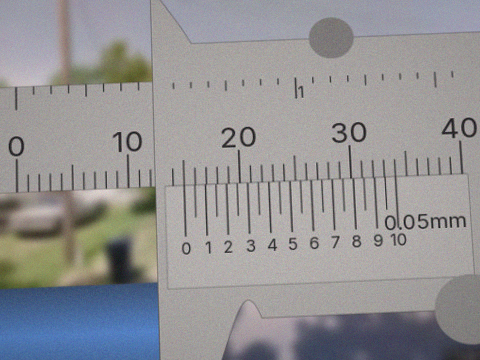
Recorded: value=15.0 unit=mm
